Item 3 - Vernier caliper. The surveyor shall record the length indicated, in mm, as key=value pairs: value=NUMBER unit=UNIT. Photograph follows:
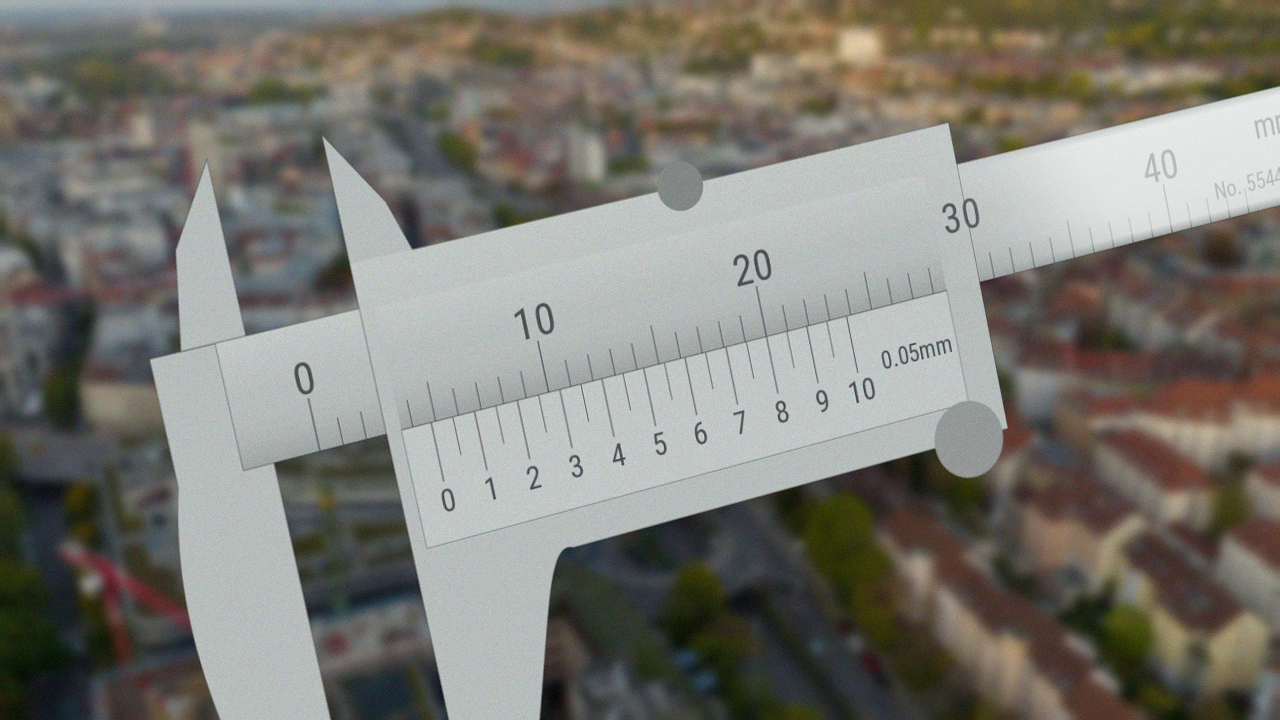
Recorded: value=4.8 unit=mm
